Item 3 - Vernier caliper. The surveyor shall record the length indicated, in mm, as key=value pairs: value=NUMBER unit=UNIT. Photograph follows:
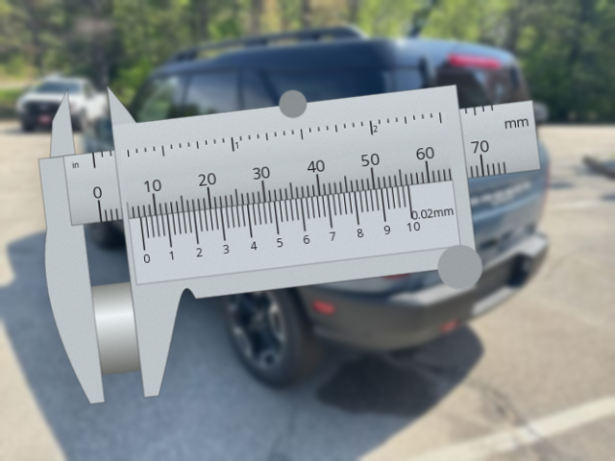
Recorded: value=7.2 unit=mm
